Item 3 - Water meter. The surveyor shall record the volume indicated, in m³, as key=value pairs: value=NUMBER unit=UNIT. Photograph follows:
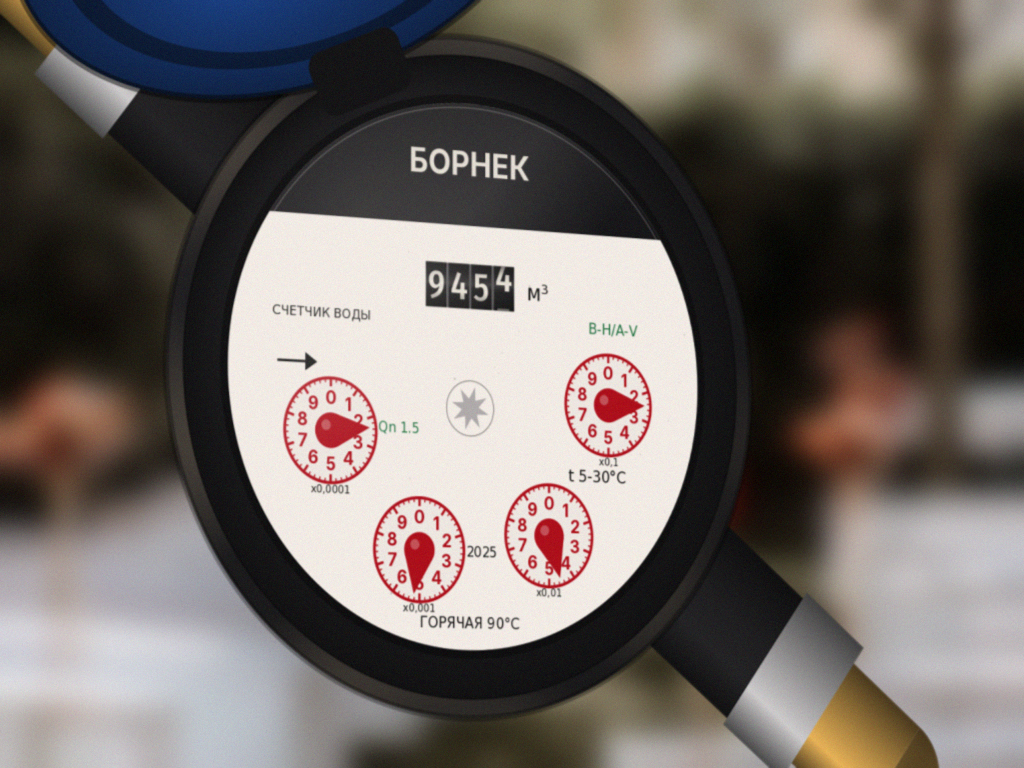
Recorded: value=9454.2452 unit=m³
